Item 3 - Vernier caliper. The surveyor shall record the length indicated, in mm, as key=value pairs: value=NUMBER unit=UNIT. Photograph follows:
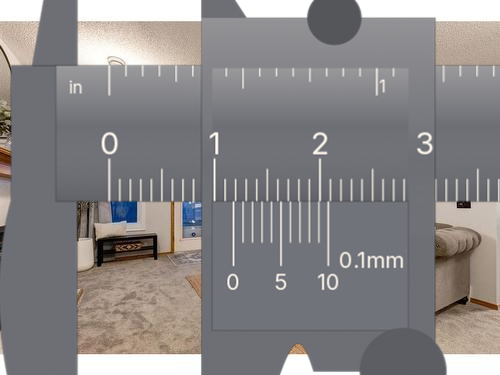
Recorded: value=11.8 unit=mm
